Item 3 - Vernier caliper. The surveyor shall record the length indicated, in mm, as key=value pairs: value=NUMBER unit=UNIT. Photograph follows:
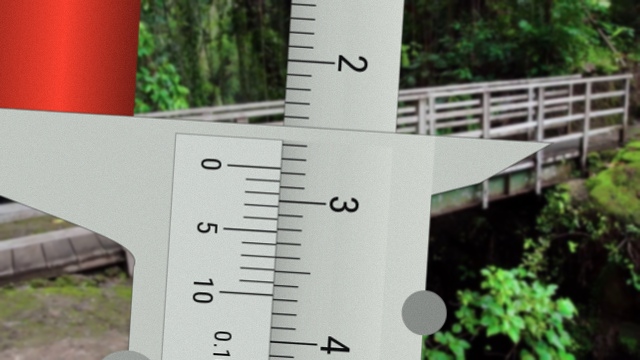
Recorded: value=27.7 unit=mm
